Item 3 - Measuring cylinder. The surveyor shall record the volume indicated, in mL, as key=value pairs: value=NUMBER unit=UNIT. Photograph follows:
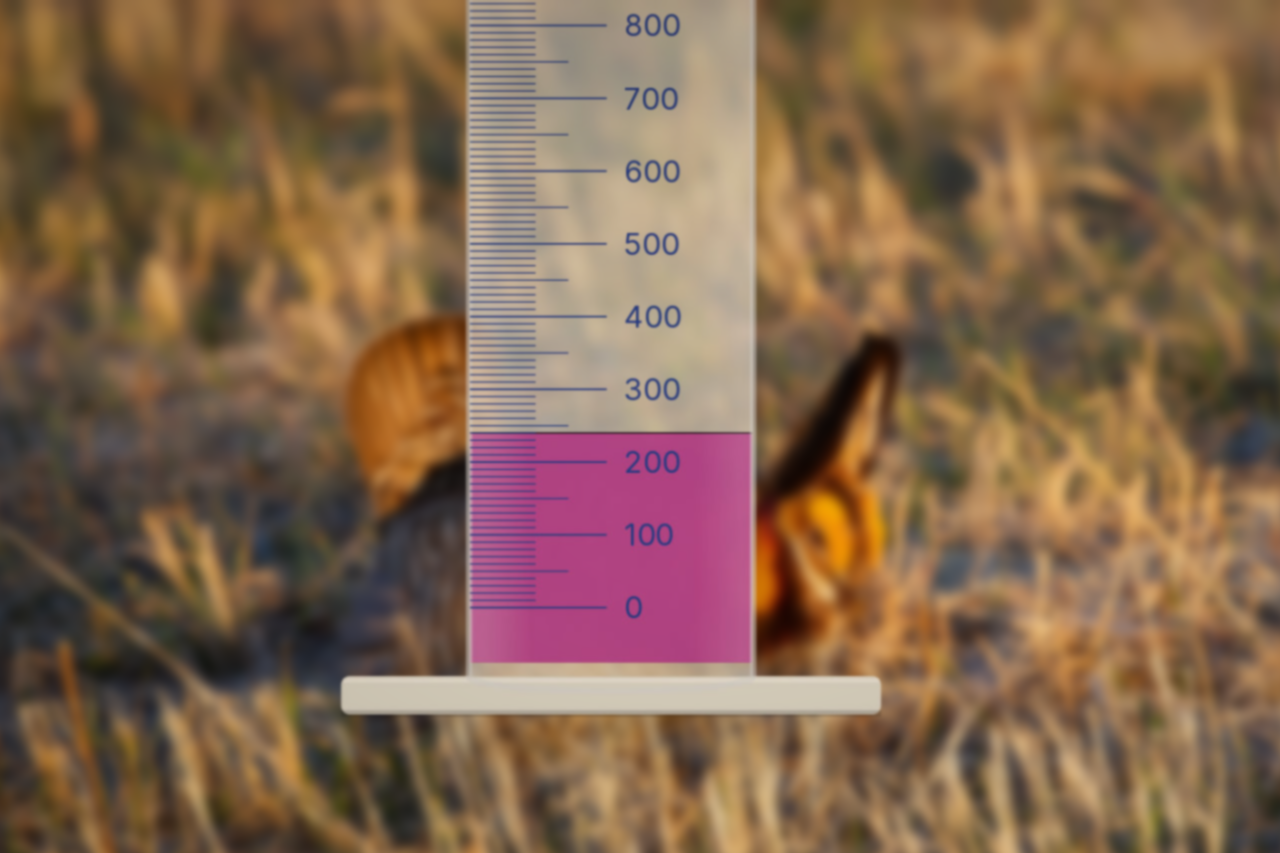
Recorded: value=240 unit=mL
